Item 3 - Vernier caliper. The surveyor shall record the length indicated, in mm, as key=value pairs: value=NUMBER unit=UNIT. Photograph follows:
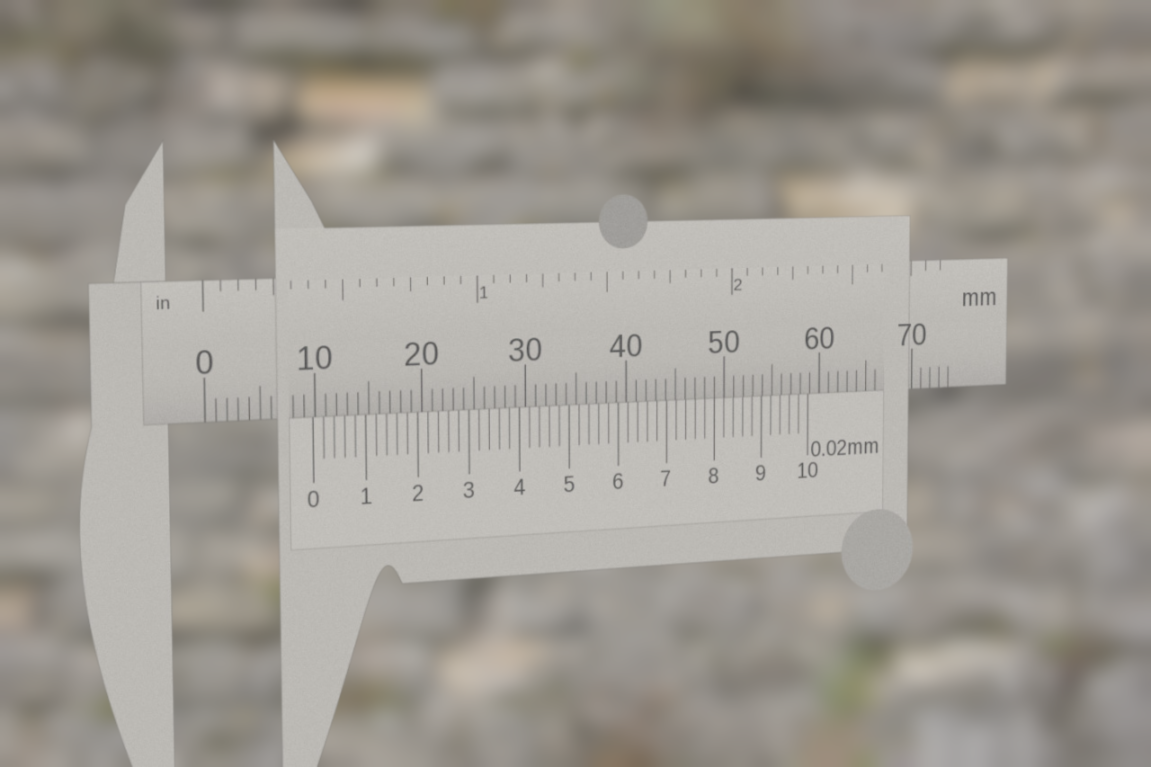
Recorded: value=9.8 unit=mm
